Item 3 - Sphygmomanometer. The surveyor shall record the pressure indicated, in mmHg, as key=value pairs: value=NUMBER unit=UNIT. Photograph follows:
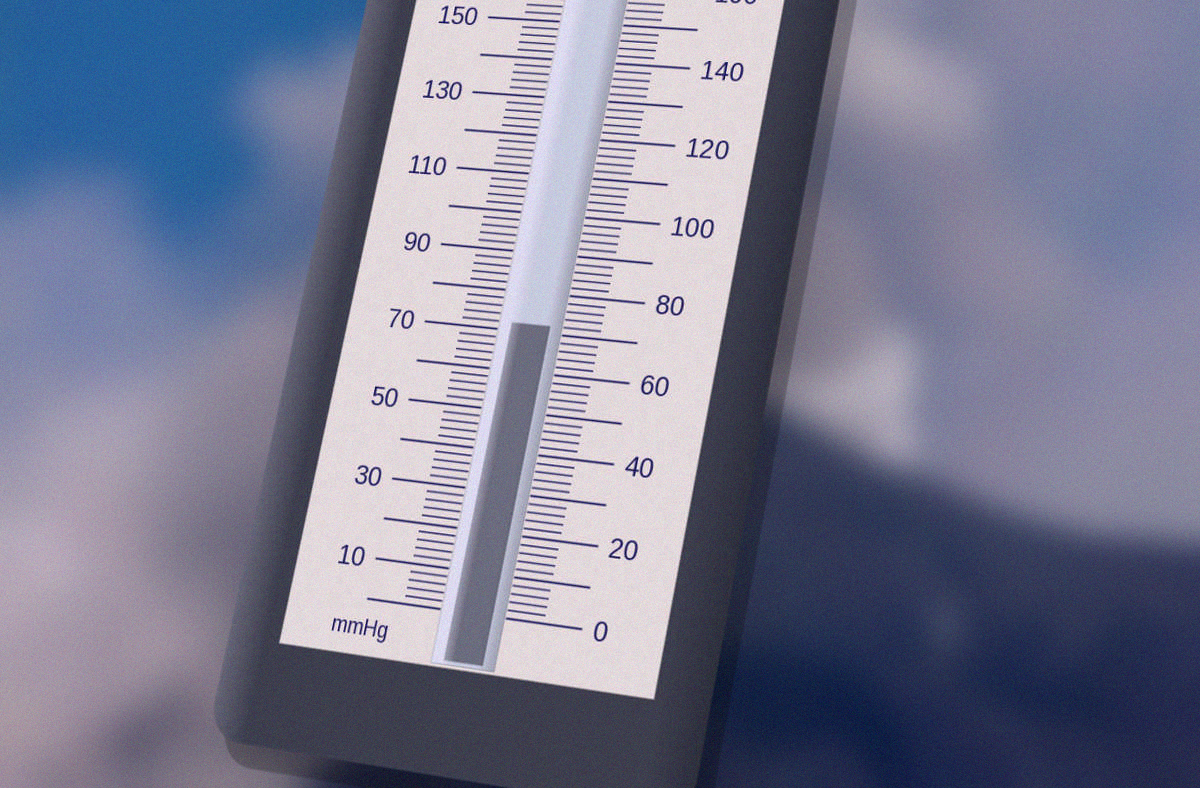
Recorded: value=72 unit=mmHg
